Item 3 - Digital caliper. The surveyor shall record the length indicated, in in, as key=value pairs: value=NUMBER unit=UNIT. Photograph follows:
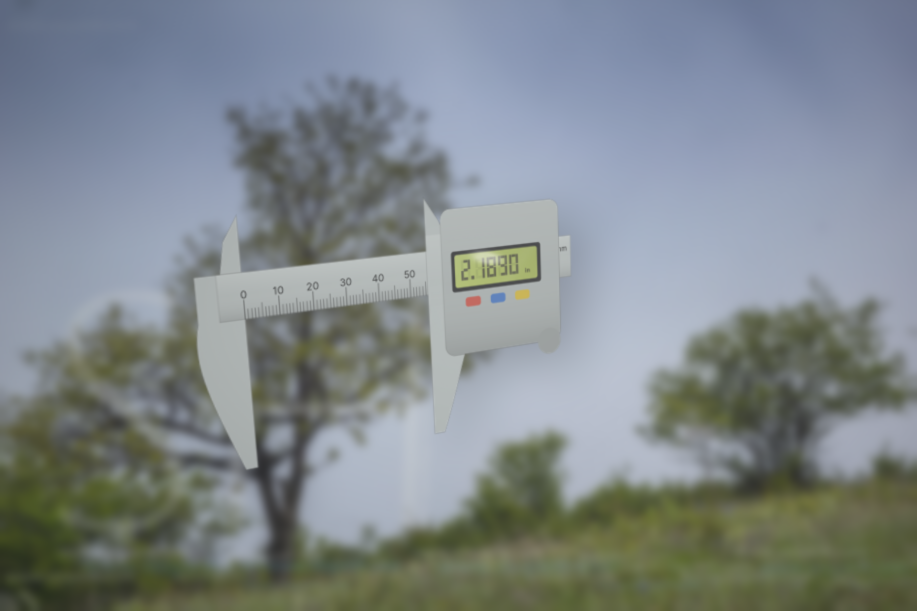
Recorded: value=2.1890 unit=in
